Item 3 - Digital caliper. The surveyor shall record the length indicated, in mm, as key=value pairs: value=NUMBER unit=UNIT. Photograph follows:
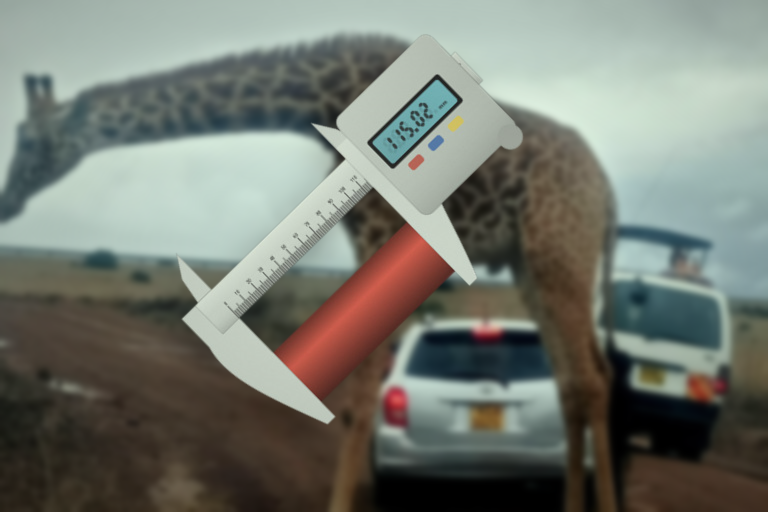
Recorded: value=115.02 unit=mm
